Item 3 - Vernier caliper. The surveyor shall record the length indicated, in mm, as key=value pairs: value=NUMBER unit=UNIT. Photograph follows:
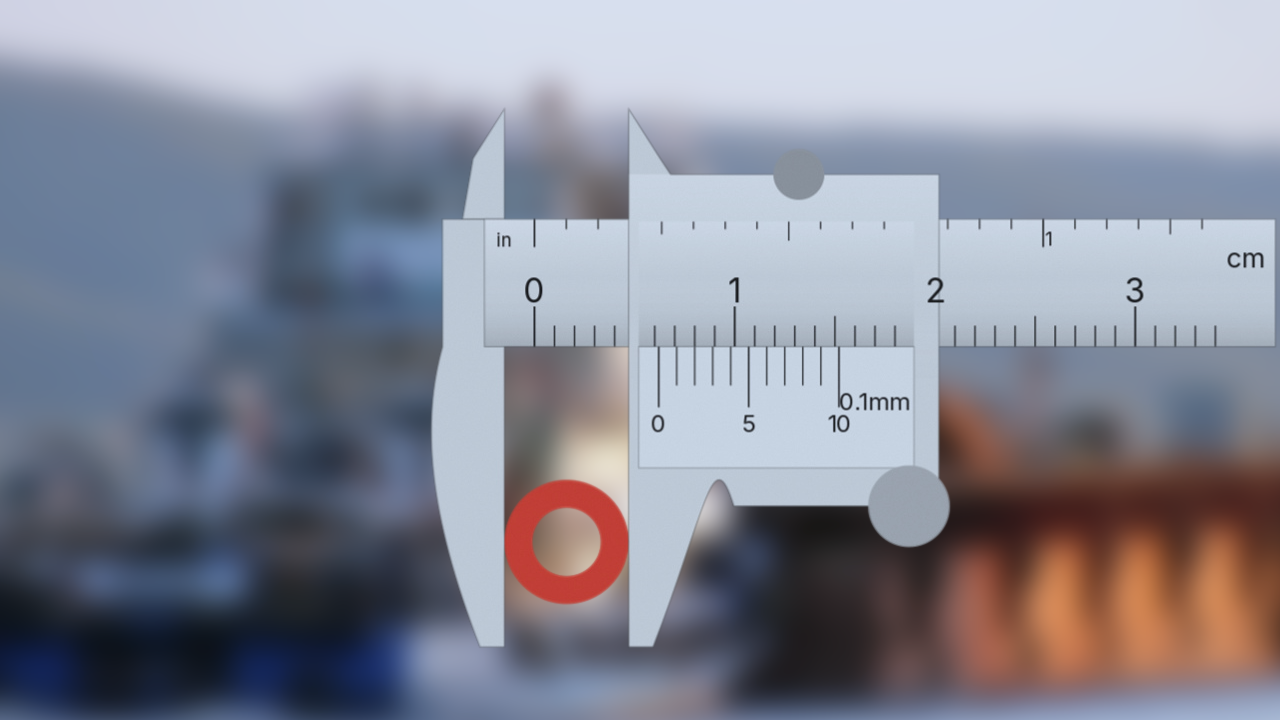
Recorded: value=6.2 unit=mm
